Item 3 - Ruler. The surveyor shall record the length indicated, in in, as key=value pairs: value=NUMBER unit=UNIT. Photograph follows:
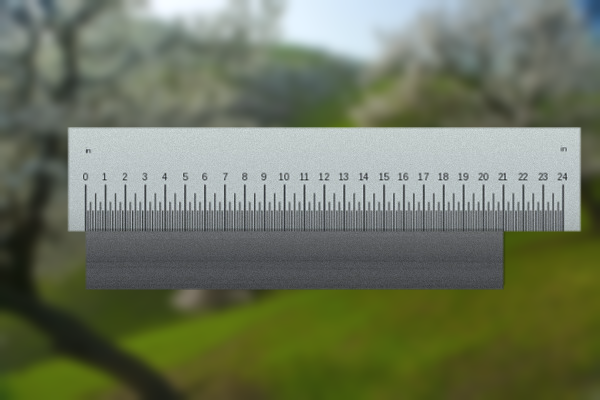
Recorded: value=21 unit=in
